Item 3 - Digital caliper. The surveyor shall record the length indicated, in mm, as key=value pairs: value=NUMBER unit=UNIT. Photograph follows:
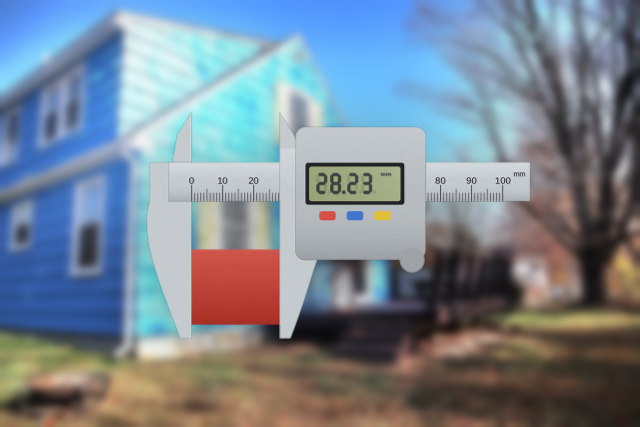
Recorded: value=28.23 unit=mm
